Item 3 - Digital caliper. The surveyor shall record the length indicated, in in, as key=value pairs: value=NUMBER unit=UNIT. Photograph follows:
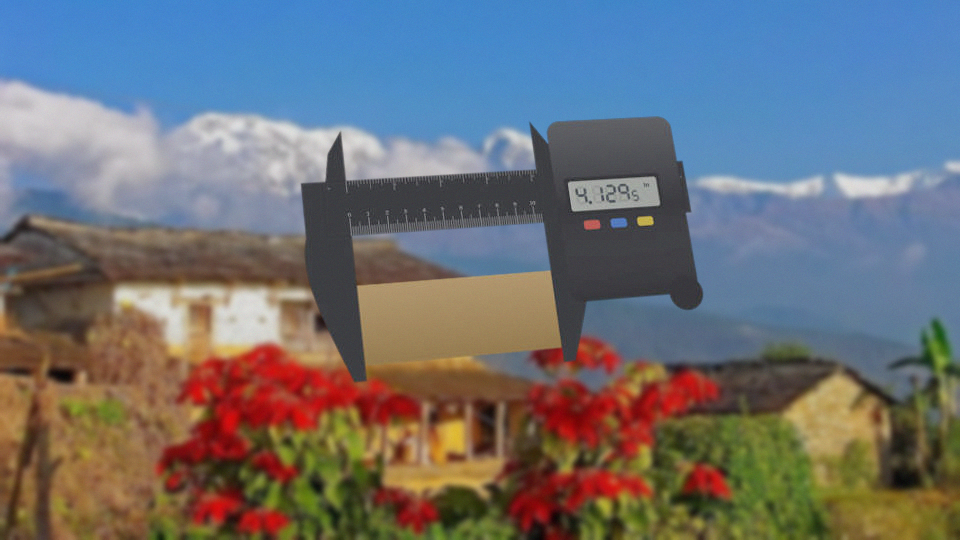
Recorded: value=4.1295 unit=in
